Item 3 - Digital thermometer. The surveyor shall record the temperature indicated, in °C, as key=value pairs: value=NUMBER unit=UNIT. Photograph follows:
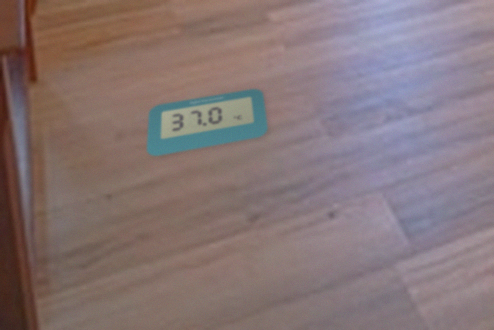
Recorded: value=37.0 unit=°C
